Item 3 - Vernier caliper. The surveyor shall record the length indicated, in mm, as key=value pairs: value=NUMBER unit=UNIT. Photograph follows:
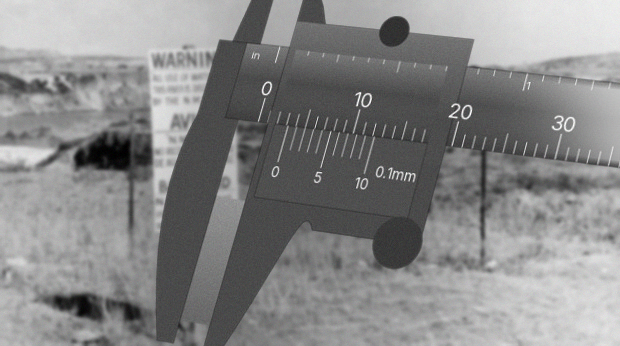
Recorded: value=3.2 unit=mm
